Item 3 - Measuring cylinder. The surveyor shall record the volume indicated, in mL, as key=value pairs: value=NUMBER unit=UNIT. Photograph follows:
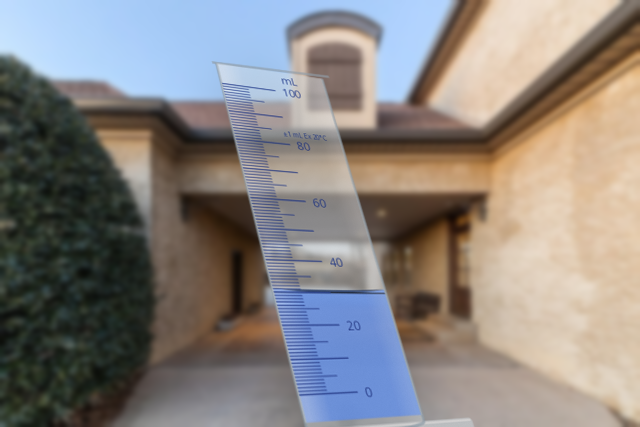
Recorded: value=30 unit=mL
